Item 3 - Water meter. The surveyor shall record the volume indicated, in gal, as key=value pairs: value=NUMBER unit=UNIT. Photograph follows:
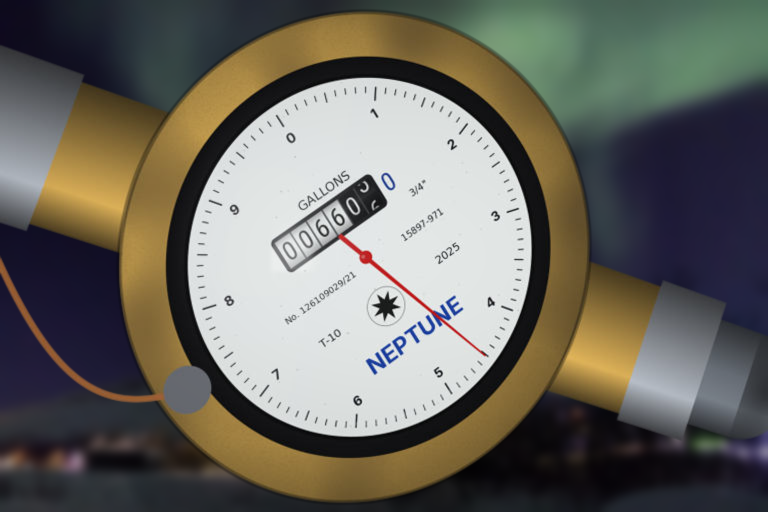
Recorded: value=66054.5 unit=gal
